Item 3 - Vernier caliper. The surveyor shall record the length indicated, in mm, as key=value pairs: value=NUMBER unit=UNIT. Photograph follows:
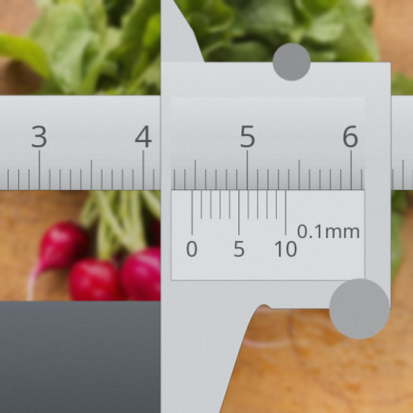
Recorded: value=44.7 unit=mm
